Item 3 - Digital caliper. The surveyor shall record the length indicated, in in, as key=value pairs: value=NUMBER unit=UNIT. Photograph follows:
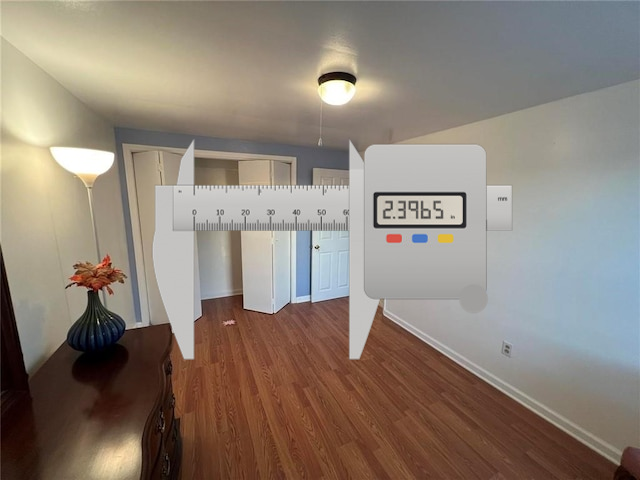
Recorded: value=2.3965 unit=in
